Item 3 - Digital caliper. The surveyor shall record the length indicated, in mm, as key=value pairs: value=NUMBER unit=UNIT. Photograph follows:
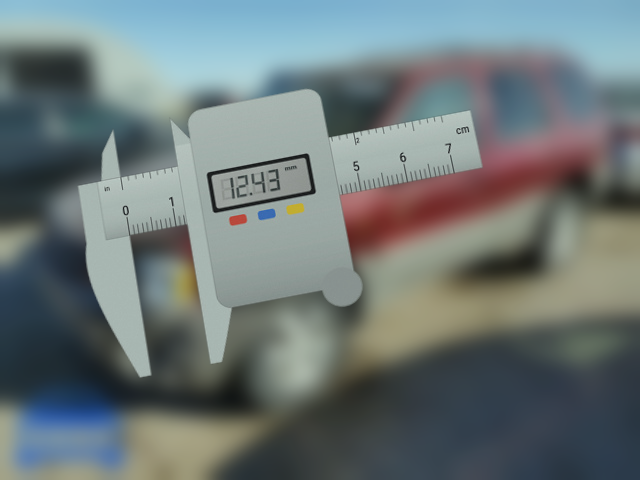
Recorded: value=12.43 unit=mm
